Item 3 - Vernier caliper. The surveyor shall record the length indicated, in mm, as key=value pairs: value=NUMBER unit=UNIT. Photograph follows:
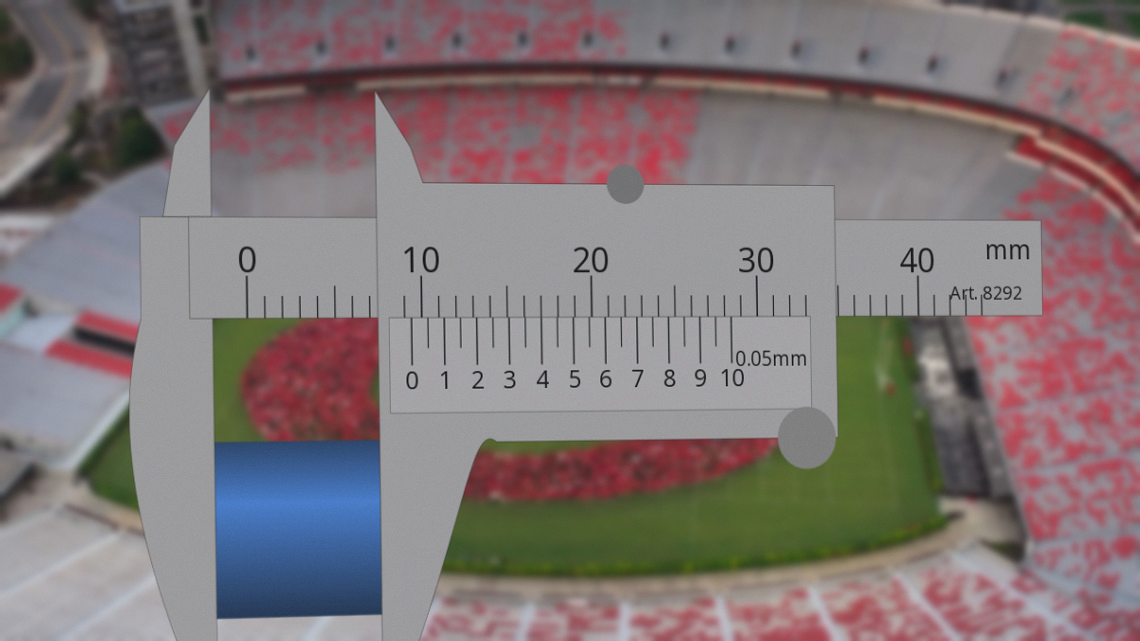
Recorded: value=9.4 unit=mm
